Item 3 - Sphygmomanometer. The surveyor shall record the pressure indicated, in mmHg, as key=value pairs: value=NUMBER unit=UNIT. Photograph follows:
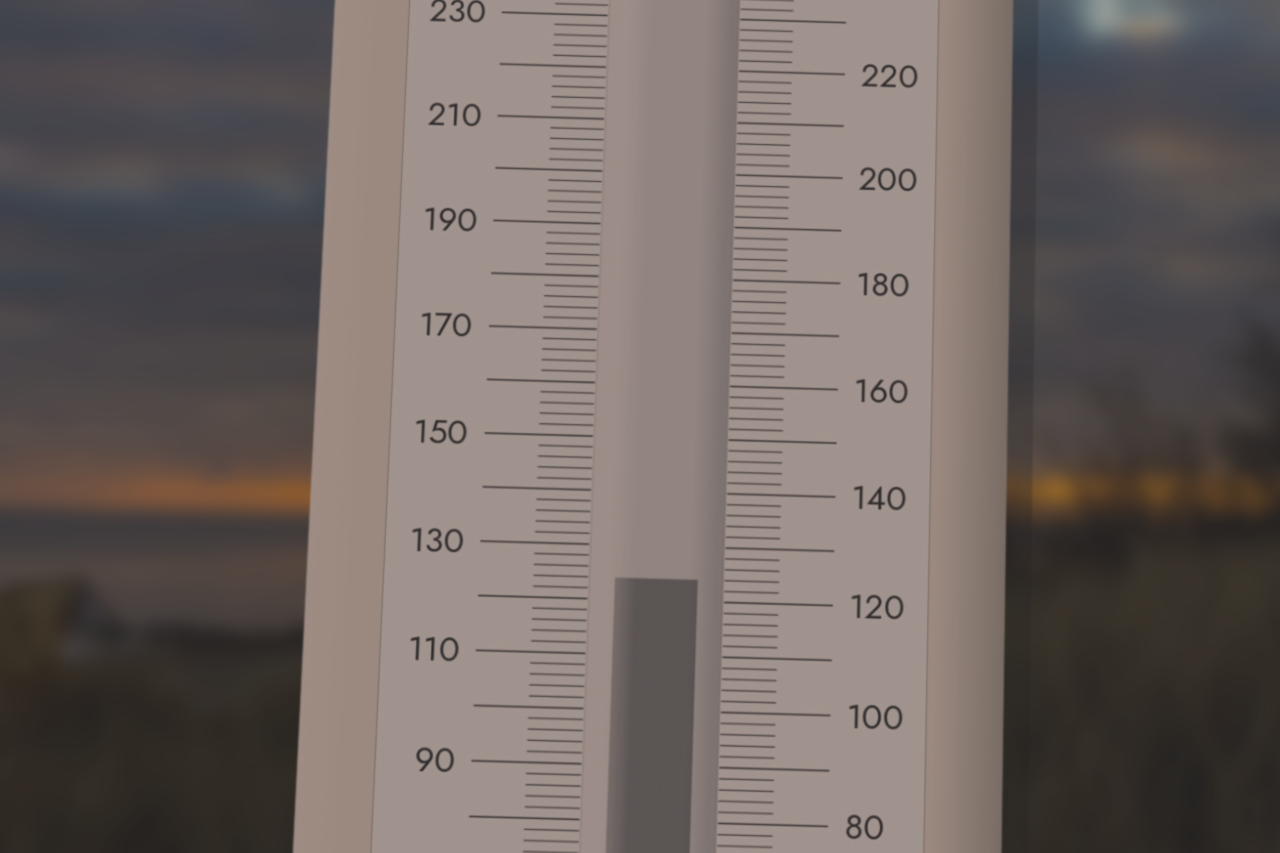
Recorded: value=124 unit=mmHg
